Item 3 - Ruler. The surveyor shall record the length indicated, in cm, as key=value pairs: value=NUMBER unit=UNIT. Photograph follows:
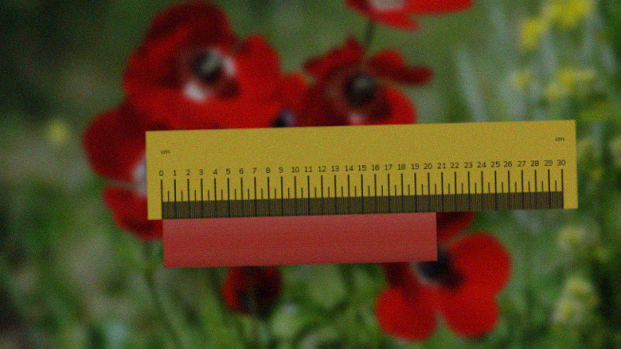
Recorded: value=20.5 unit=cm
